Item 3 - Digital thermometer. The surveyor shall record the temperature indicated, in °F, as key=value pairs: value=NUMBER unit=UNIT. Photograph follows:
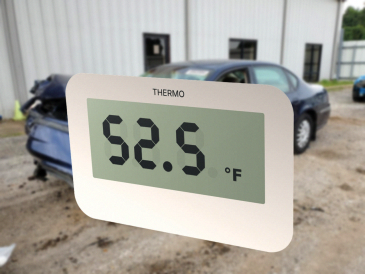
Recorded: value=52.5 unit=°F
